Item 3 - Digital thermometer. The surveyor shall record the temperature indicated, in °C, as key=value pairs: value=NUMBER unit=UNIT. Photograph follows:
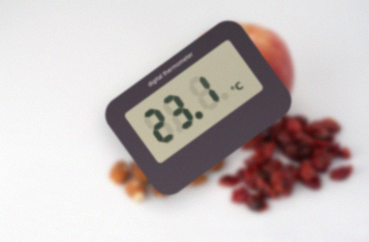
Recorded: value=23.1 unit=°C
